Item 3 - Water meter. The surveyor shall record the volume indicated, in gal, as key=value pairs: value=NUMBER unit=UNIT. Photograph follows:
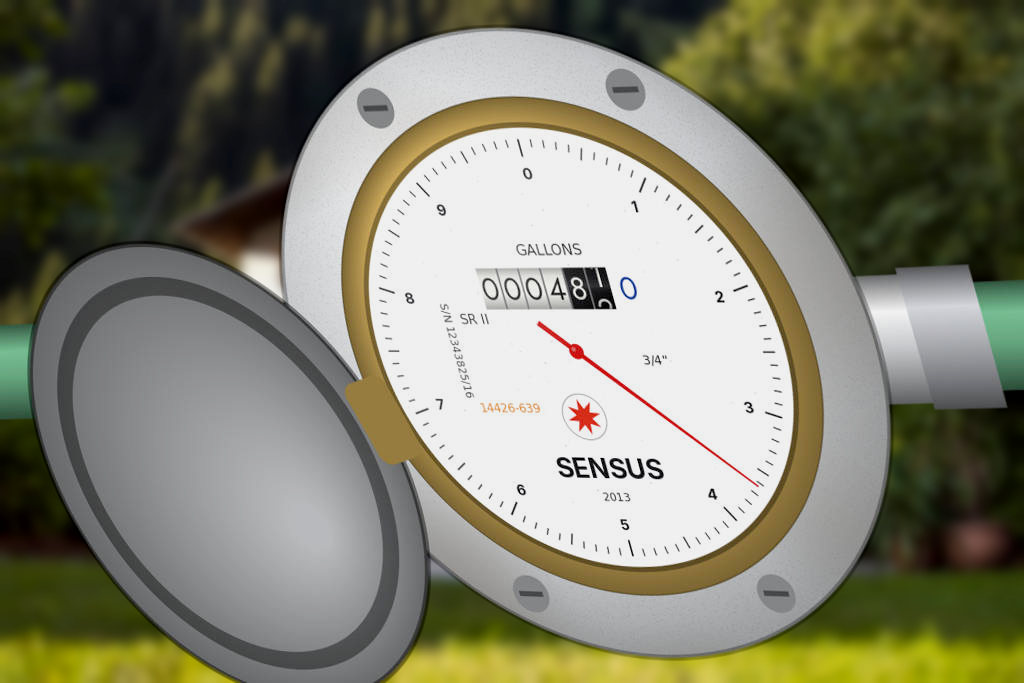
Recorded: value=4813.6 unit=gal
